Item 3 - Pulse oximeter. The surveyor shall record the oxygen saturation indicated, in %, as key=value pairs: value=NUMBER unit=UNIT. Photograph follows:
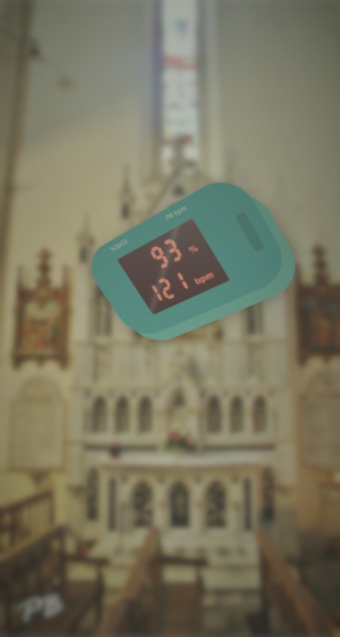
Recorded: value=93 unit=%
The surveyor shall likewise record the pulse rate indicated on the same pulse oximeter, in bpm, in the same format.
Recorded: value=121 unit=bpm
